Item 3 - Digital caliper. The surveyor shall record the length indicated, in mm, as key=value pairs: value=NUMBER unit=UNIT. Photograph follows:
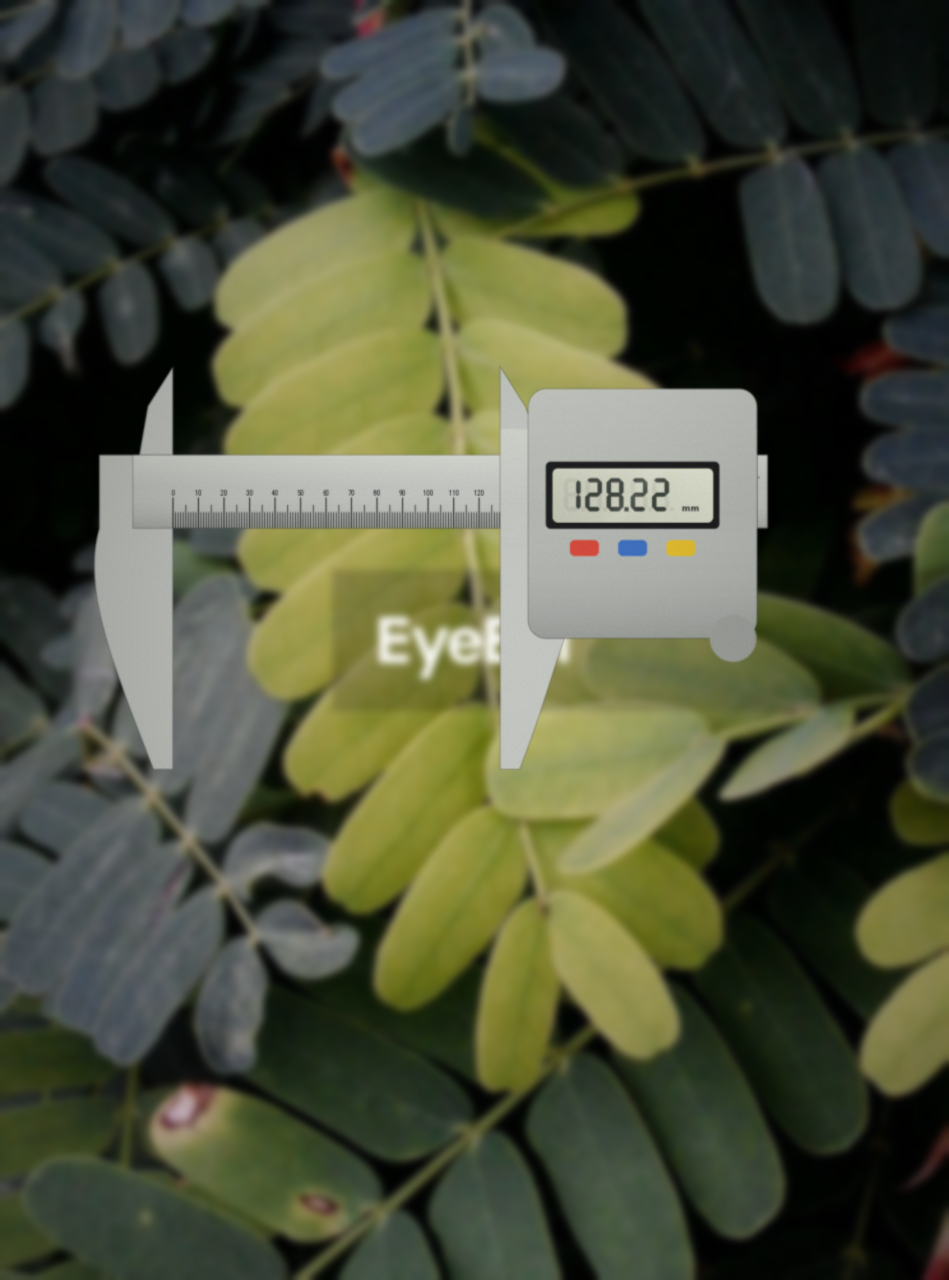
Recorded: value=128.22 unit=mm
